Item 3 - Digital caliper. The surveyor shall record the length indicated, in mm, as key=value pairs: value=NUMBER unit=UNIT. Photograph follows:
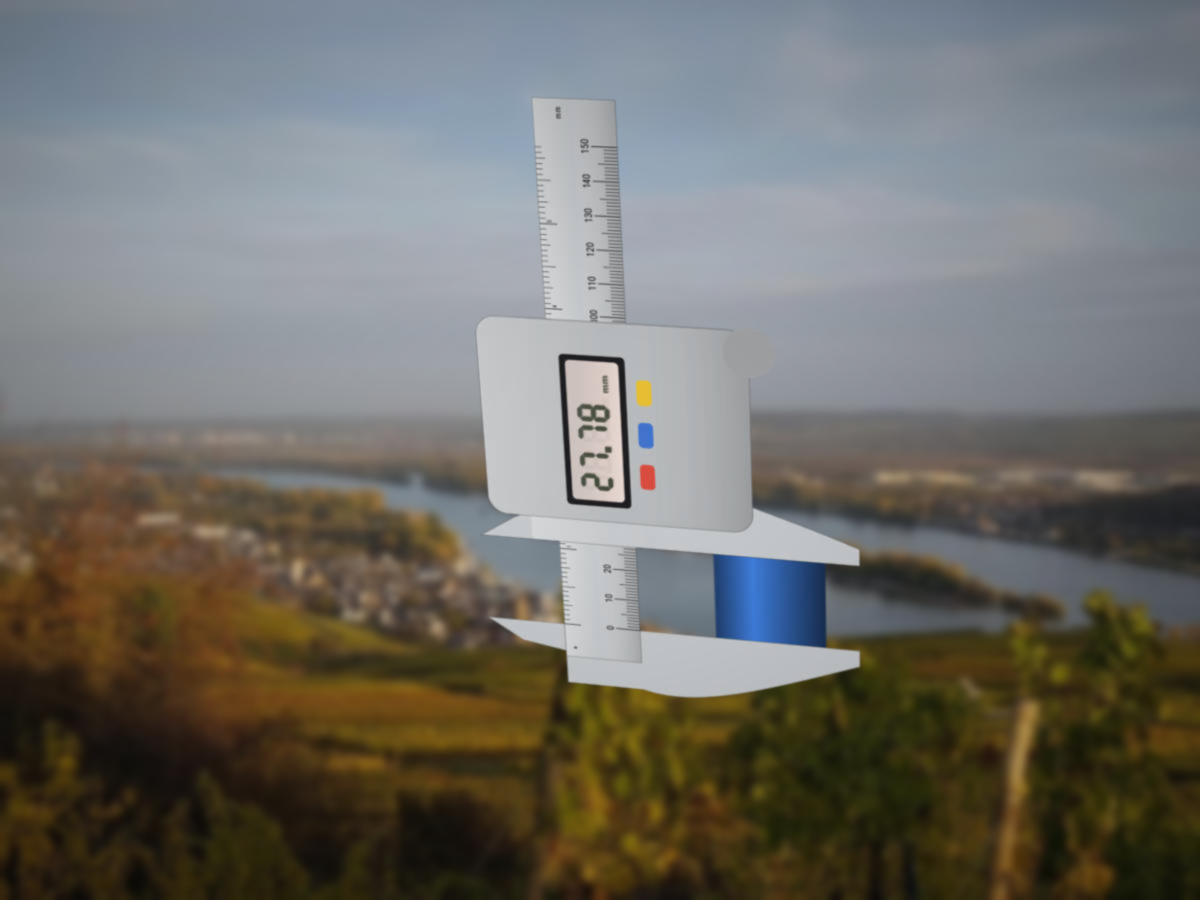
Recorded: value=27.78 unit=mm
